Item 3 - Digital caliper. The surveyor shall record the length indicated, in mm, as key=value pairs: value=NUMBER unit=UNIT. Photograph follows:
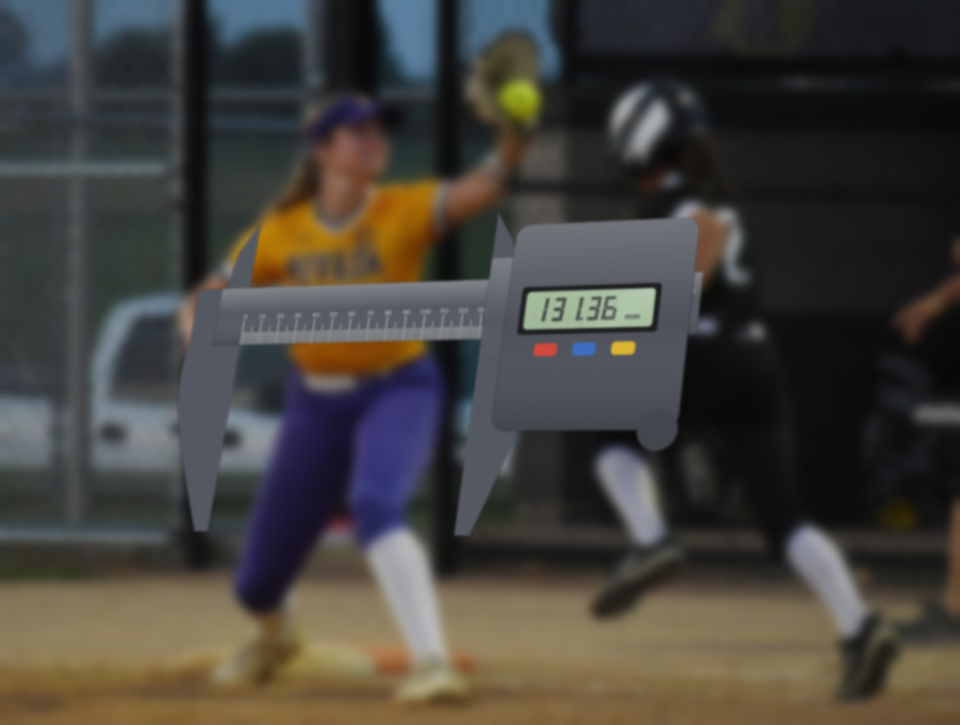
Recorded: value=131.36 unit=mm
